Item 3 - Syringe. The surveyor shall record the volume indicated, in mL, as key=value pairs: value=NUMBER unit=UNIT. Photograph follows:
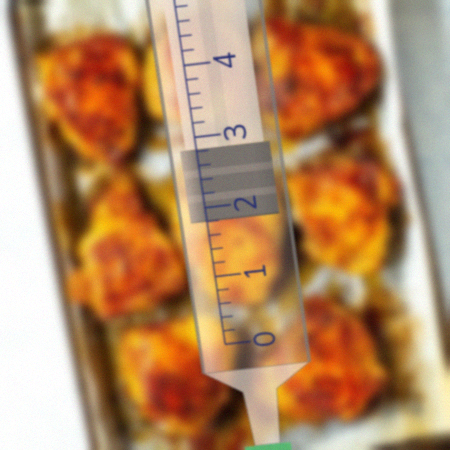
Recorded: value=1.8 unit=mL
